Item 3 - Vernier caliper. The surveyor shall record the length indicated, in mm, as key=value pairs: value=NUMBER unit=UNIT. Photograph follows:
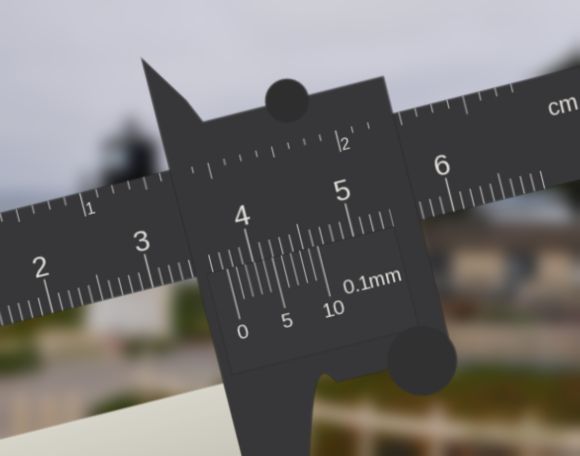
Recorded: value=37.4 unit=mm
